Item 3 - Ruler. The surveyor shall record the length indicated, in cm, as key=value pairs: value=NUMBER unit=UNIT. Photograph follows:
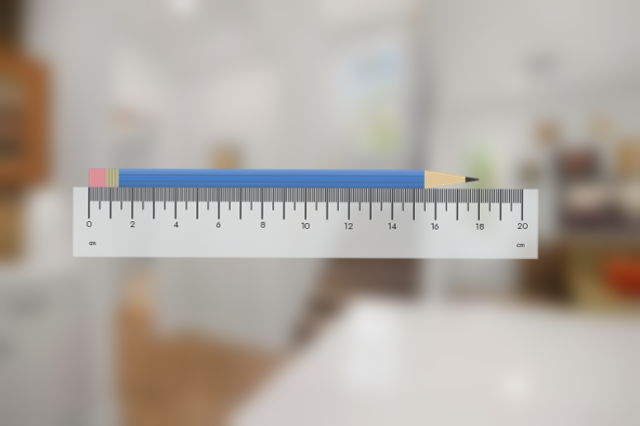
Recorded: value=18 unit=cm
